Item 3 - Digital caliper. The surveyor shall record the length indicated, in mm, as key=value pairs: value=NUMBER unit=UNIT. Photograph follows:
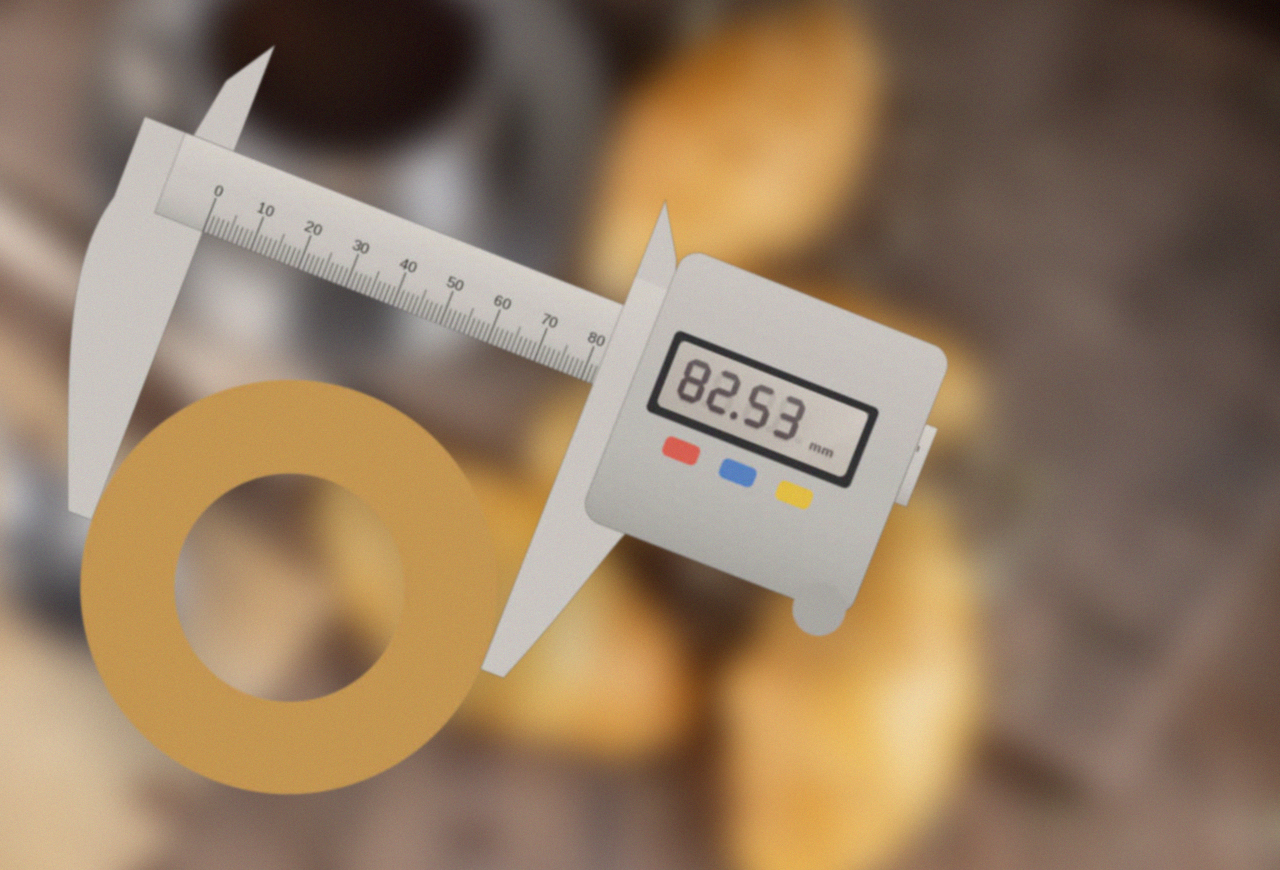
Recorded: value=82.53 unit=mm
